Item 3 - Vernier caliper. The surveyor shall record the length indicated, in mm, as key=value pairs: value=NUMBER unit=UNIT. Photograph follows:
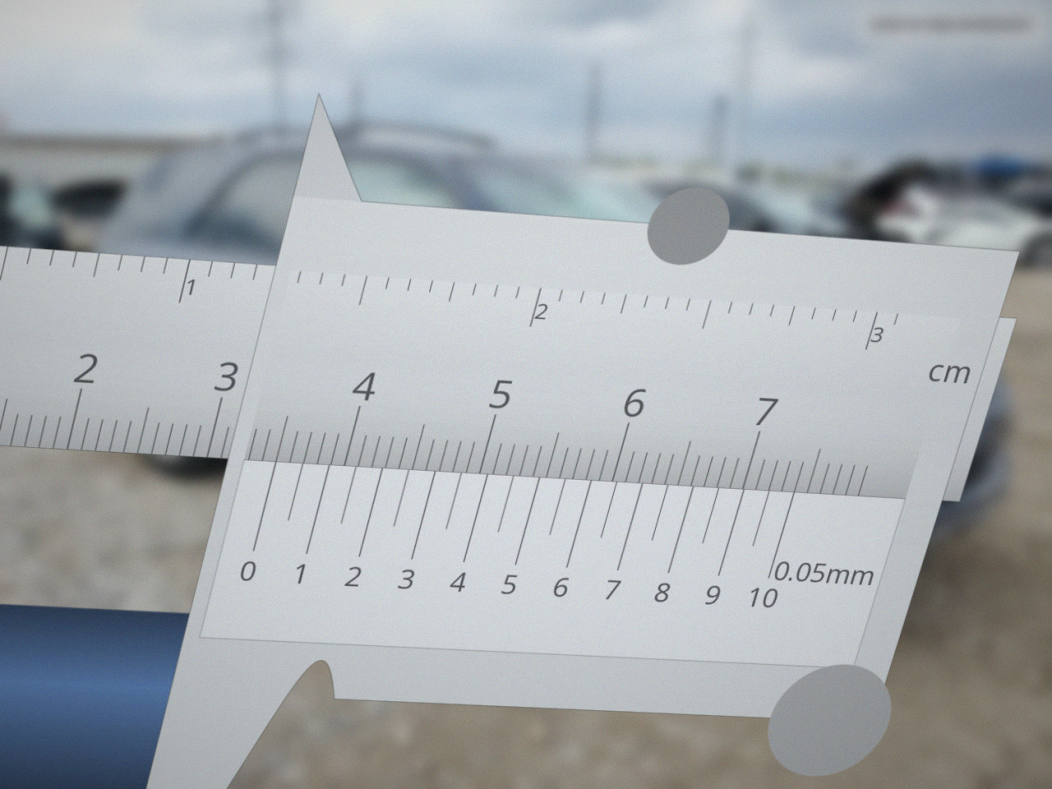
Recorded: value=35.0 unit=mm
